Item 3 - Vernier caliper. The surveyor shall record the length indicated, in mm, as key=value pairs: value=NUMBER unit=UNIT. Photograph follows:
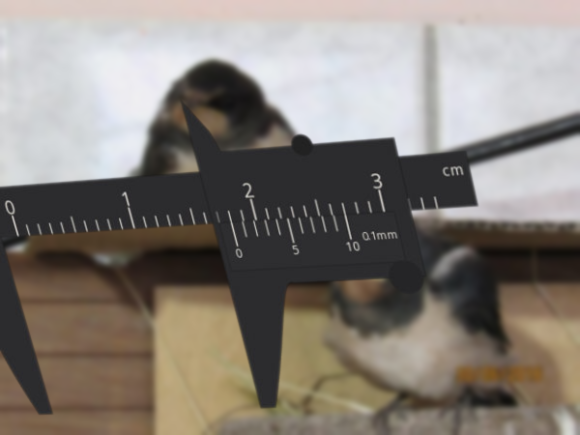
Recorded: value=18.0 unit=mm
